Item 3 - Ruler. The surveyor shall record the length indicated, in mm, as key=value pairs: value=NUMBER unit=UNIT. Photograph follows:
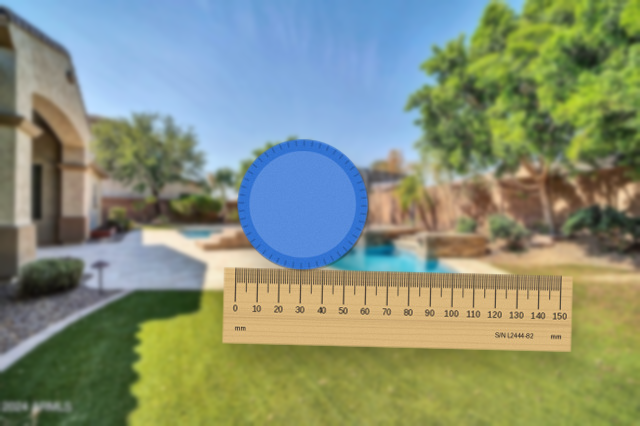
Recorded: value=60 unit=mm
